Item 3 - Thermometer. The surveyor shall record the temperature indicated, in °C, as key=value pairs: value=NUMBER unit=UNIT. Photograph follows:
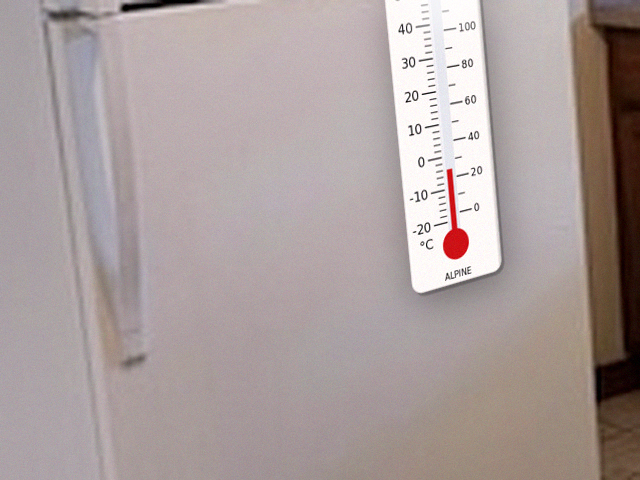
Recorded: value=-4 unit=°C
